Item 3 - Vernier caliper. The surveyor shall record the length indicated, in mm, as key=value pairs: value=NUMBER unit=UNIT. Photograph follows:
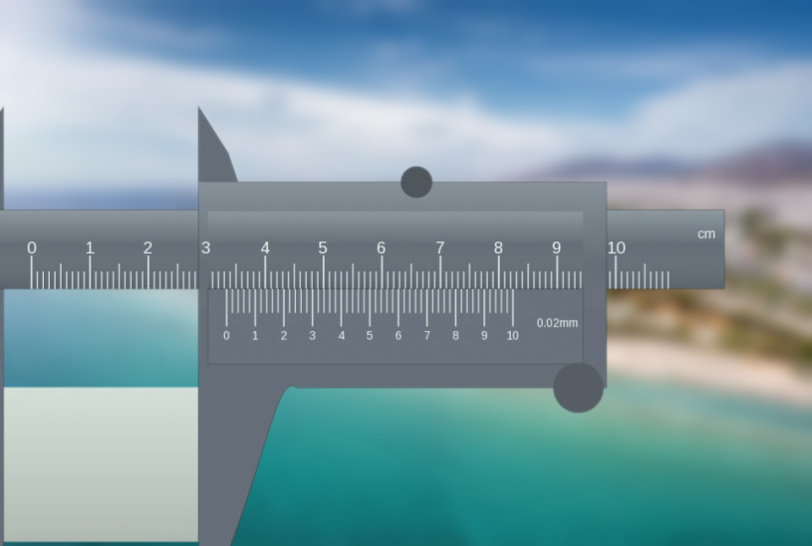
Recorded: value=33.4 unit=mm
